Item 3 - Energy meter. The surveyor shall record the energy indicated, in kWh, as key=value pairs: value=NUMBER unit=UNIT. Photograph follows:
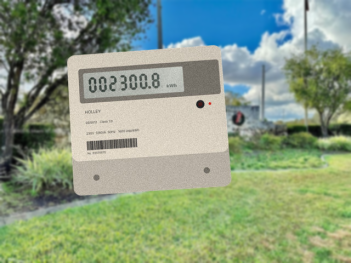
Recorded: value=2300.8 unit=kWh
